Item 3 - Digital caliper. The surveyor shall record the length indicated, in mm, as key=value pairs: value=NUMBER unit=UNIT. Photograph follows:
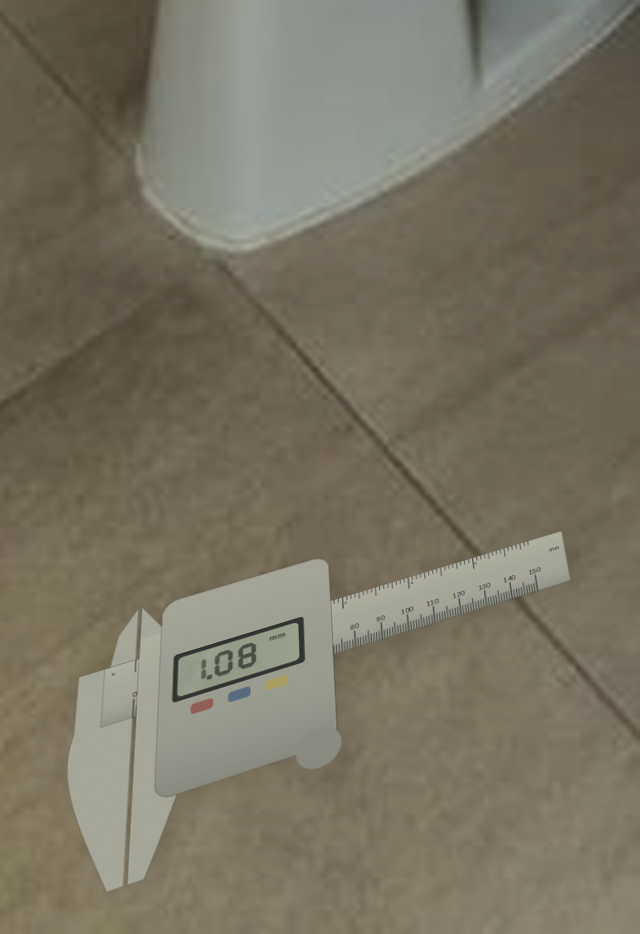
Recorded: value=1.08 unit=mm
